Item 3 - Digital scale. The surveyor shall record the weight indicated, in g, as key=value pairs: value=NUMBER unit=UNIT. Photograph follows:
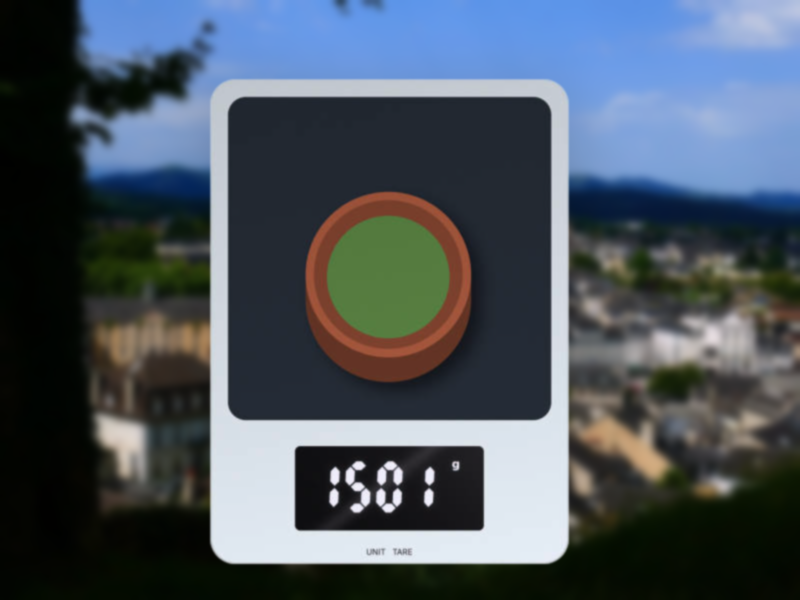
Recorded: value=1501 unit=g
